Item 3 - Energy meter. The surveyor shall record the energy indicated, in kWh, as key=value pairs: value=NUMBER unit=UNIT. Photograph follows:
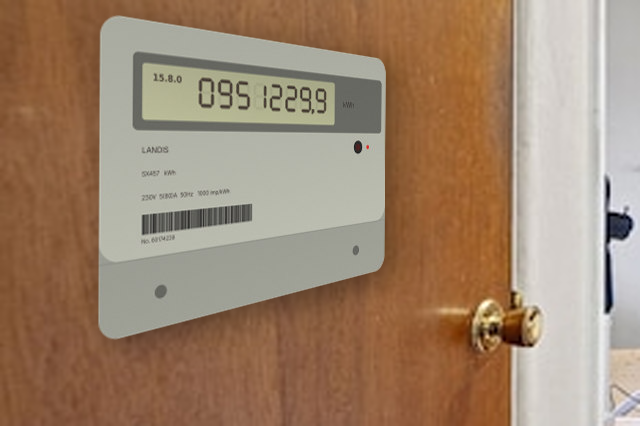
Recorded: value=951229.9 unit=kWh
